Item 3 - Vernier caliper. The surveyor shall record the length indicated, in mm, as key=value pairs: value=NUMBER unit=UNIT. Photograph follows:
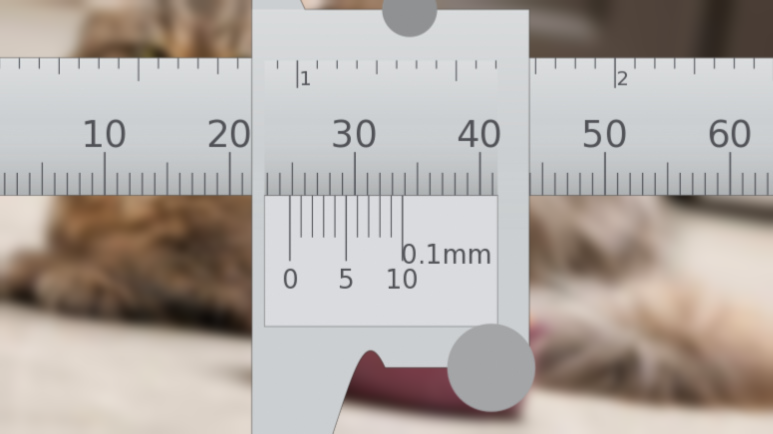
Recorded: value=24.8 unit=mm
